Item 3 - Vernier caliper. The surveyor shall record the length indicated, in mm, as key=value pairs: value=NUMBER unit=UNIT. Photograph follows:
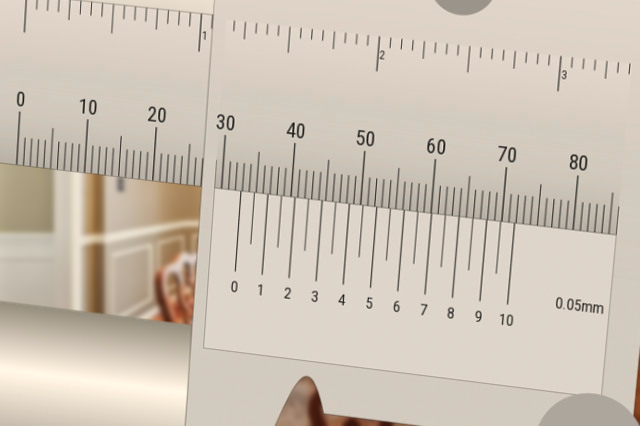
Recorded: value=32.8 unit=mm
